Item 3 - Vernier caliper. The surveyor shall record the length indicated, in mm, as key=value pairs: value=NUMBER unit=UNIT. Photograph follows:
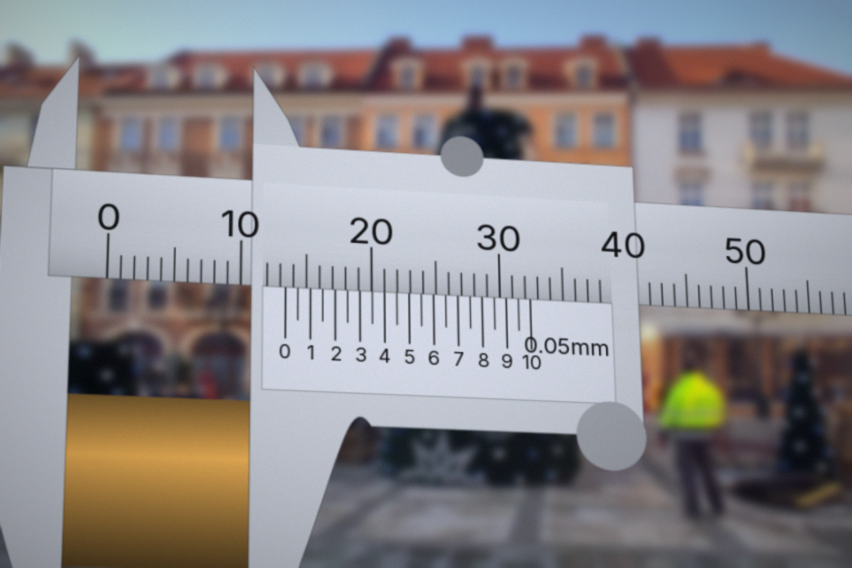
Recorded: value=13.4 unit=mm
